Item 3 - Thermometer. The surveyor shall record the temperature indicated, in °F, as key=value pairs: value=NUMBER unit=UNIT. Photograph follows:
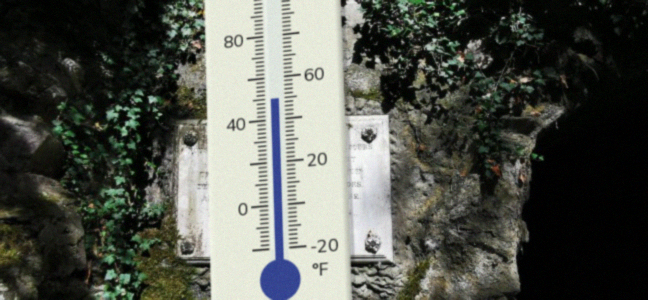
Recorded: value=50 unit=°F
